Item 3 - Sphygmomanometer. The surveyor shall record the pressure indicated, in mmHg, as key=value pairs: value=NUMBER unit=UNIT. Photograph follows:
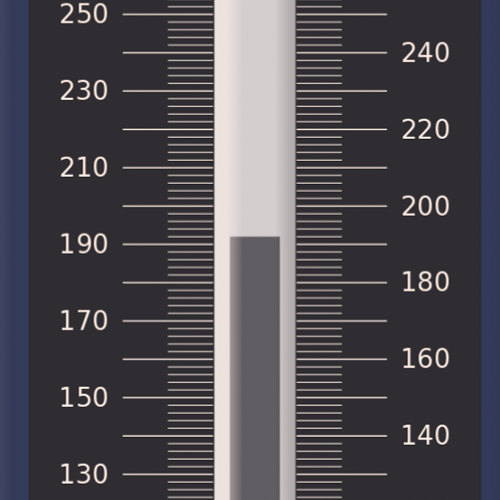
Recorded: value=192 unit=mmHg
